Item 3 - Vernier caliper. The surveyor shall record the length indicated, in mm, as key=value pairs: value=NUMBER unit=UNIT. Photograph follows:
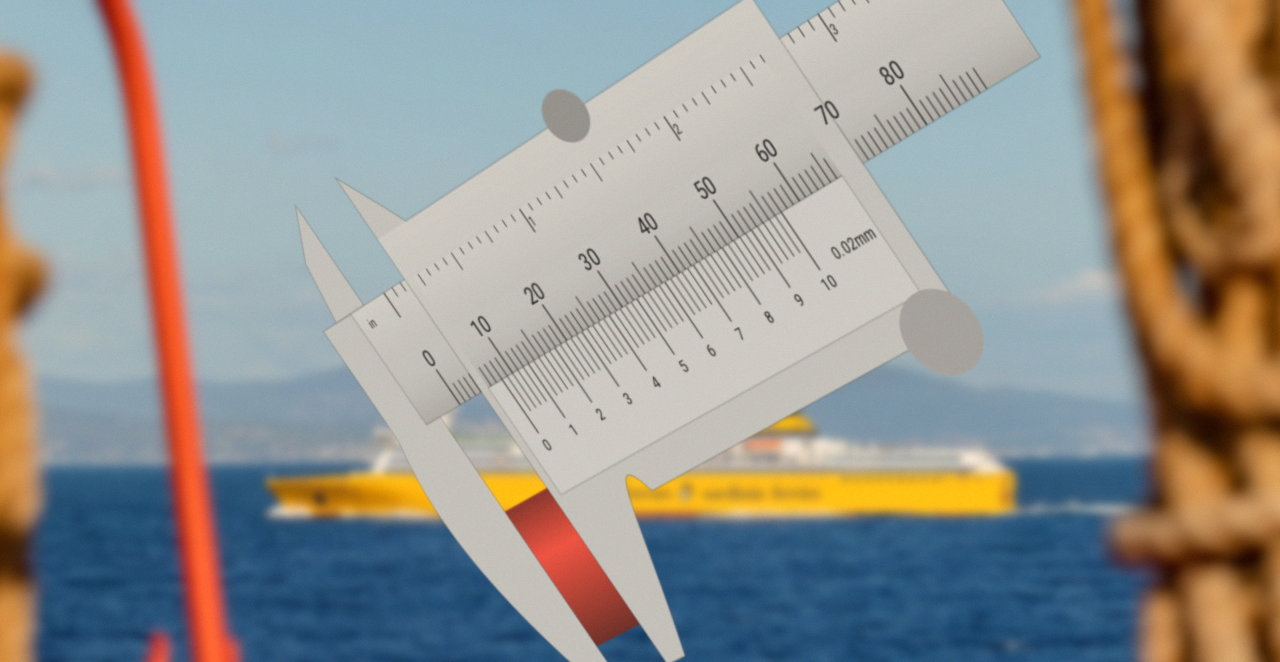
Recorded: value=8.0 unit=mm
